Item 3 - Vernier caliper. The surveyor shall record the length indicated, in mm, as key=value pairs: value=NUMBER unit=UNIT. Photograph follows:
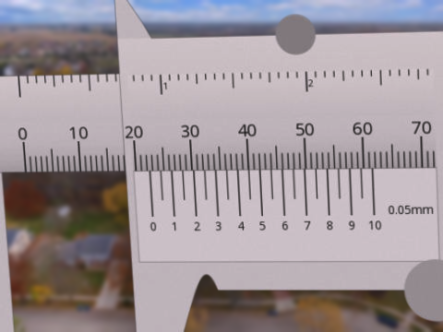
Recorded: value=22.5 unit=mm
